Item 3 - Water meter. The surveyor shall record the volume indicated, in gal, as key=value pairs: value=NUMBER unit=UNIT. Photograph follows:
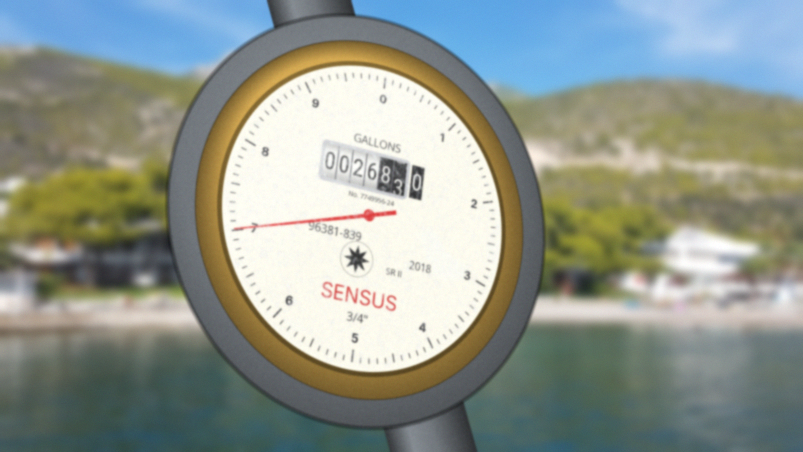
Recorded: value=26827.0 unit=gal
